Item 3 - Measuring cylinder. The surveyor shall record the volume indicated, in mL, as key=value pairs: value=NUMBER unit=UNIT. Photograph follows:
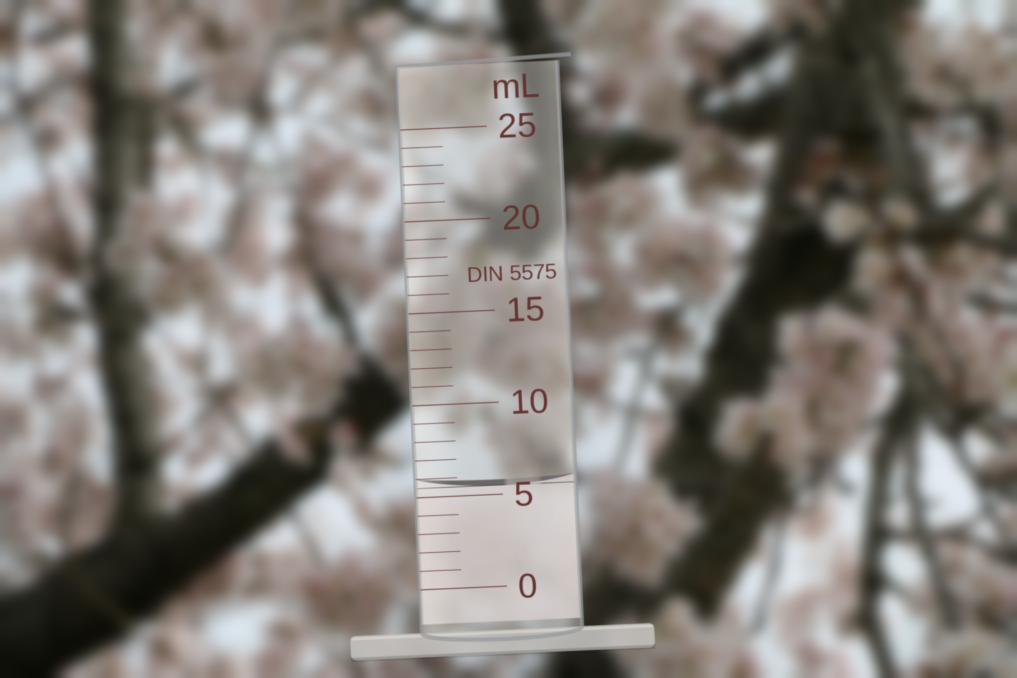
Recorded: value=5.5 unit=mL
